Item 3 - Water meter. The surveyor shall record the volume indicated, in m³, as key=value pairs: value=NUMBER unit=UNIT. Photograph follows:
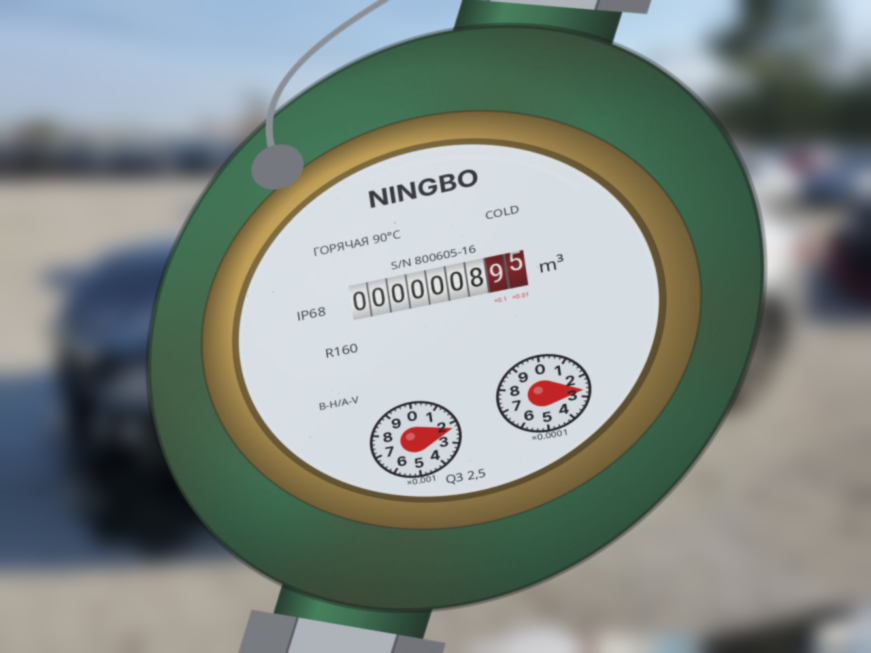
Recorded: value=8.9522 unit=m³
